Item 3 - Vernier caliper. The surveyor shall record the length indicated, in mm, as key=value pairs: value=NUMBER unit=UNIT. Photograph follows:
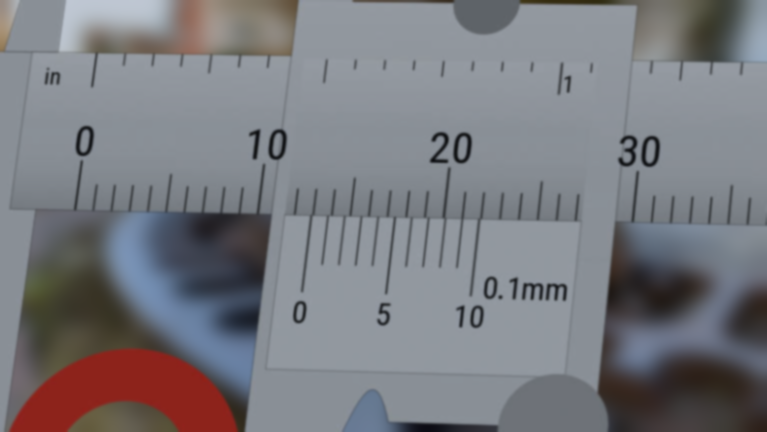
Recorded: value=12.9 unit=mm
